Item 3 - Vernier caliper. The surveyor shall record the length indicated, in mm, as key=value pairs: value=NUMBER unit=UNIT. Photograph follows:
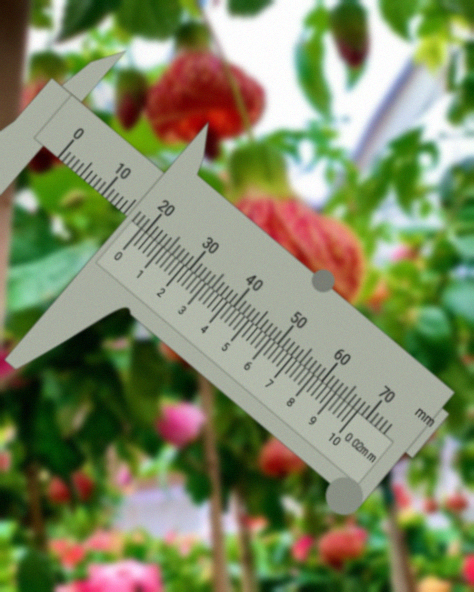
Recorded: value=19.0 unit=mm
